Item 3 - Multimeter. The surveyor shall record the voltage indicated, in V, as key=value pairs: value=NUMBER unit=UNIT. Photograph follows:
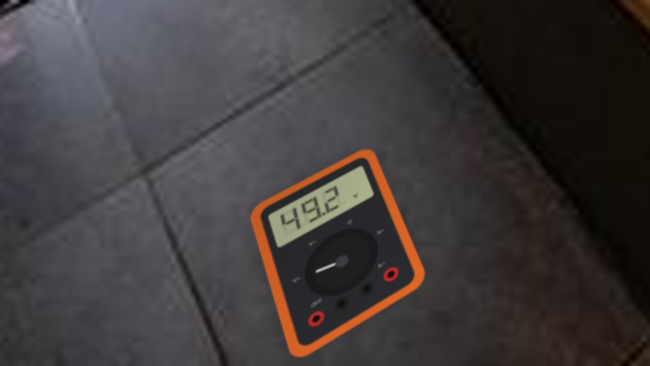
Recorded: value=49.2 unit=V
